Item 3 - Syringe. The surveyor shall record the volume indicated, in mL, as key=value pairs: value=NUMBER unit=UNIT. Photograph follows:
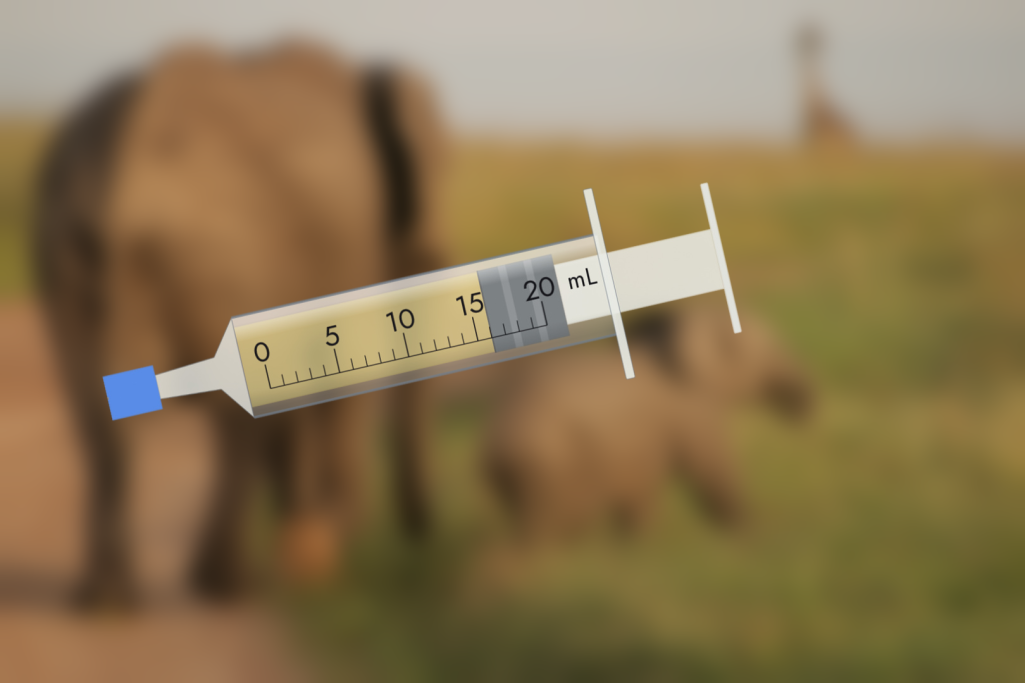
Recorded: value=16 unit=mL
